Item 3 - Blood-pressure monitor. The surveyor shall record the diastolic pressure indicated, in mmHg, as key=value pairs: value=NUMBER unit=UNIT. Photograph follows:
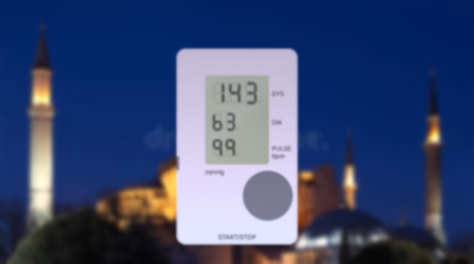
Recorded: value=63 unit=mmHg
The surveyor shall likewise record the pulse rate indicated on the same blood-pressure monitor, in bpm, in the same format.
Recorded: value=99 unit=bpm
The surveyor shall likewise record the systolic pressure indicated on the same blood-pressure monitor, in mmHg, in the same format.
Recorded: value=143 unit=mmHg
